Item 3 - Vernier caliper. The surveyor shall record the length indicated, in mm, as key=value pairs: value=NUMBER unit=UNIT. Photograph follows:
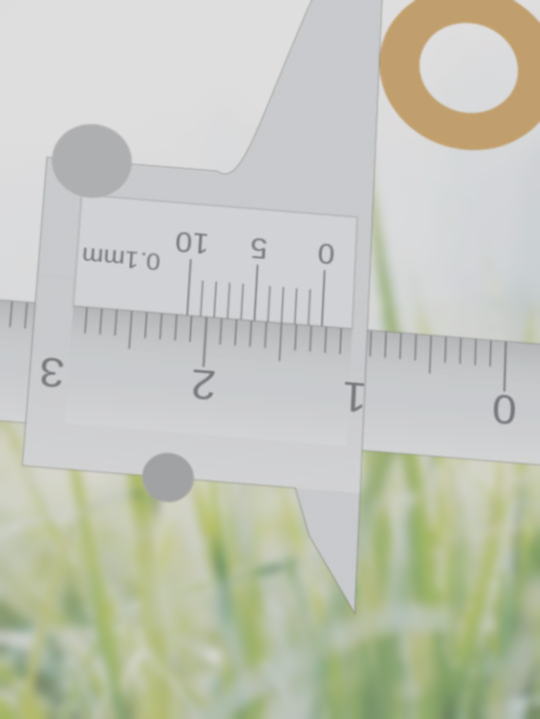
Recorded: value=12.3 unit=mm
